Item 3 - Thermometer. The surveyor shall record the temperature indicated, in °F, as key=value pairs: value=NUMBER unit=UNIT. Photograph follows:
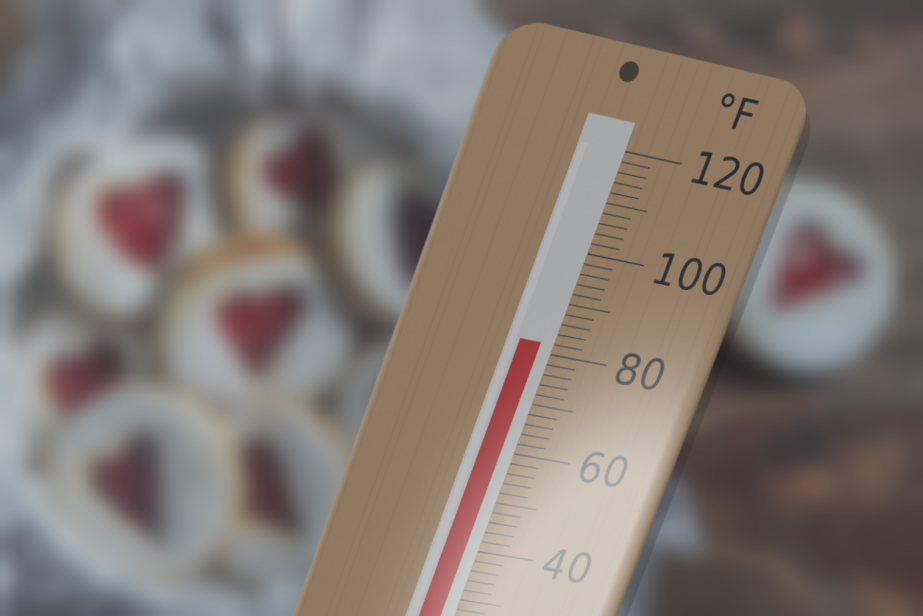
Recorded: value=82 unit=°F
